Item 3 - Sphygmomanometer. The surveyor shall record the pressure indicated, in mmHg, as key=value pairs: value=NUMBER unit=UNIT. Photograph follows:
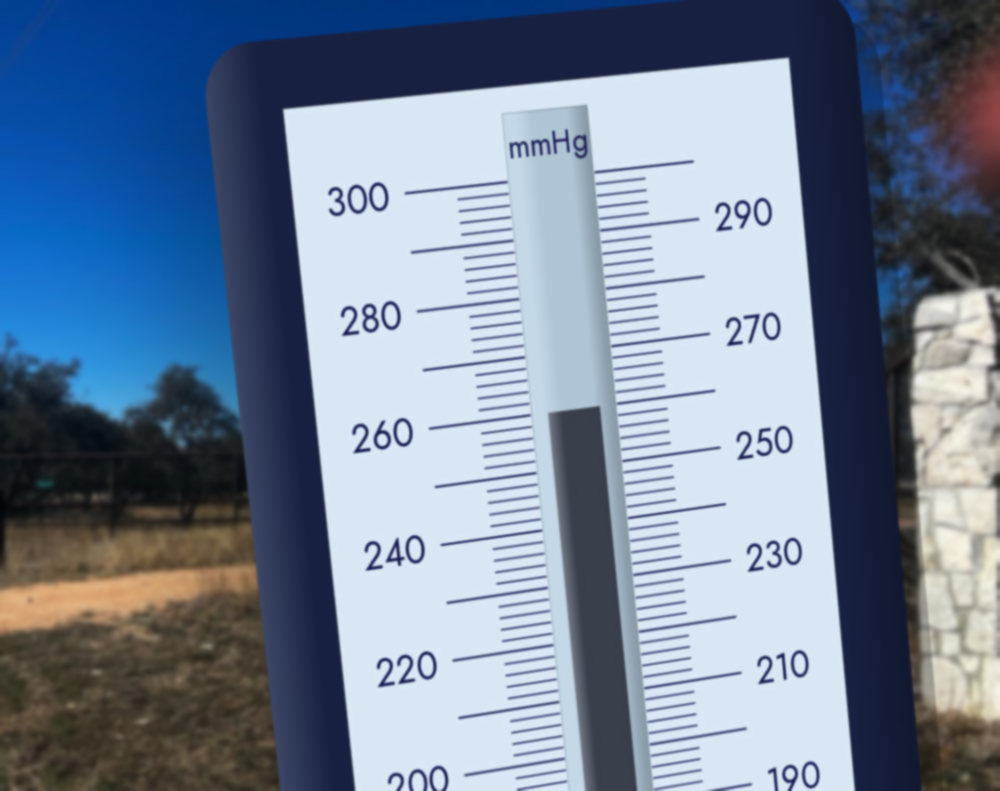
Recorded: value=260 unit=mmHg
